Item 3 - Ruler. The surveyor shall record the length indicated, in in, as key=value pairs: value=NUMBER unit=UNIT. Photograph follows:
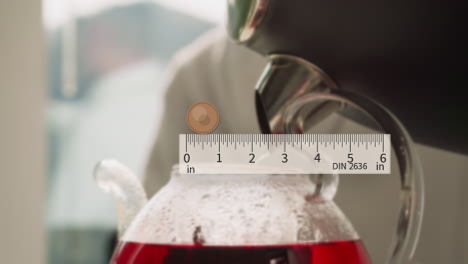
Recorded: value=1 unit=in
